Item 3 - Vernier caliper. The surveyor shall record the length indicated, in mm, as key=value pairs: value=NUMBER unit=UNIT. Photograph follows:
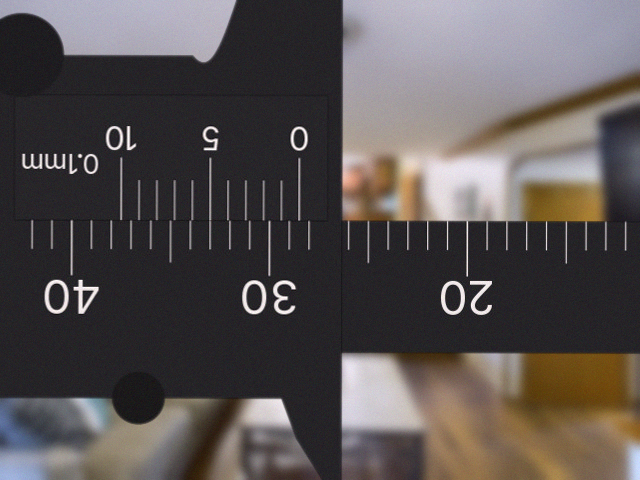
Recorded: value=28.5 unit=mm
